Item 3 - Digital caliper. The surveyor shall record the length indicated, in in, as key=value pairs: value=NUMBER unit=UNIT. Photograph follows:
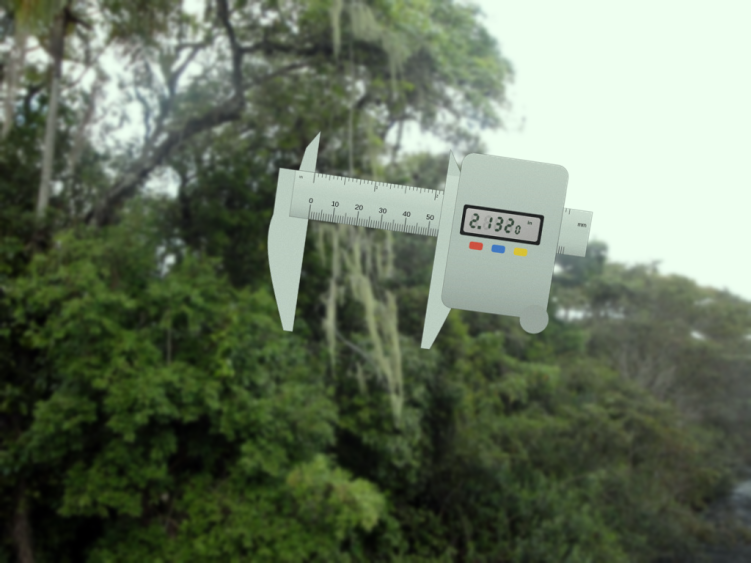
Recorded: value=2.1320 unit=in
